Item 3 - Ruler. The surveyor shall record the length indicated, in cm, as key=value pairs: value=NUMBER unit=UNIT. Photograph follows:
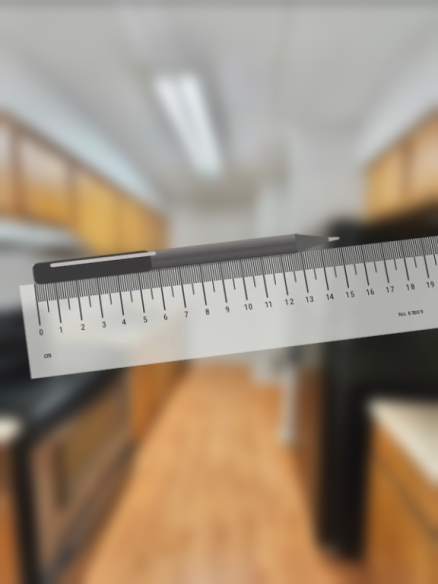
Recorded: value=15 unit=cm
